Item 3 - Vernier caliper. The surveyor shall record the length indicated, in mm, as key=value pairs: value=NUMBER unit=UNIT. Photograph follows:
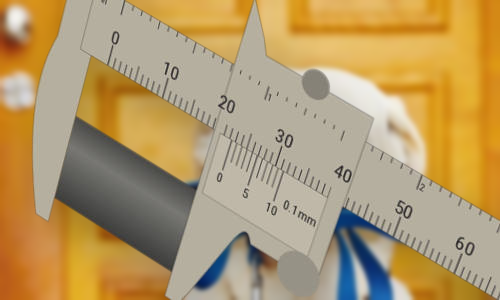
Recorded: value=22.4 unit=mm
